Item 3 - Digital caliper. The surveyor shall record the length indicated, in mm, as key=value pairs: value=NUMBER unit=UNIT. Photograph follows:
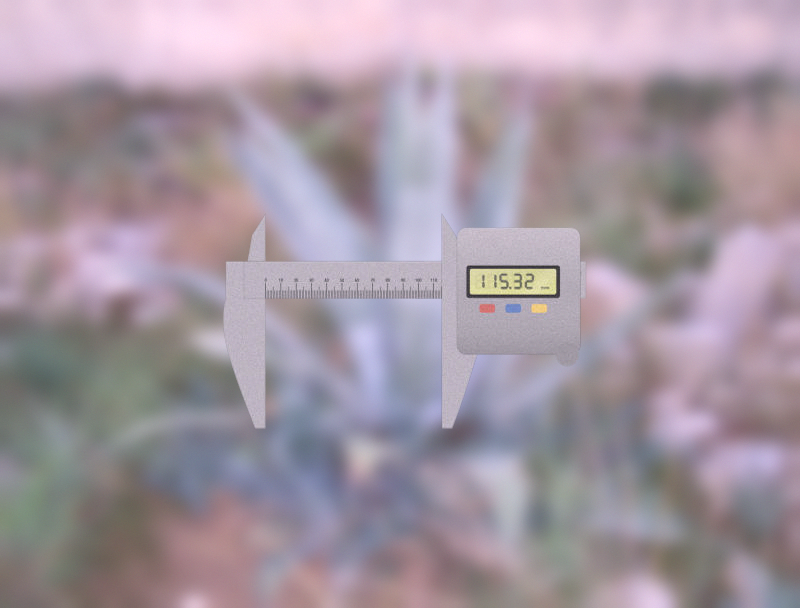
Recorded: value=115.32 unit=mm
